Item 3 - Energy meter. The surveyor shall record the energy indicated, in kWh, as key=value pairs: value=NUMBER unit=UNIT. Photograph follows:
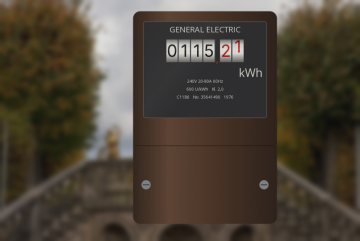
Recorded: value=115.21 unit=kWh
